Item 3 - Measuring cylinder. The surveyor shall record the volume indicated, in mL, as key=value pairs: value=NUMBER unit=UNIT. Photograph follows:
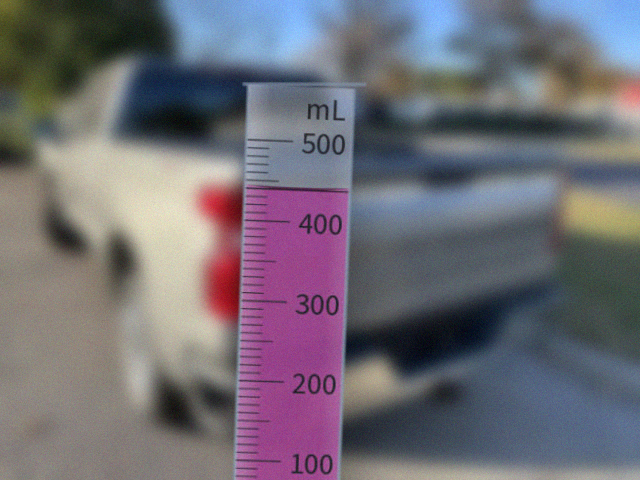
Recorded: value=440 unit=mL
